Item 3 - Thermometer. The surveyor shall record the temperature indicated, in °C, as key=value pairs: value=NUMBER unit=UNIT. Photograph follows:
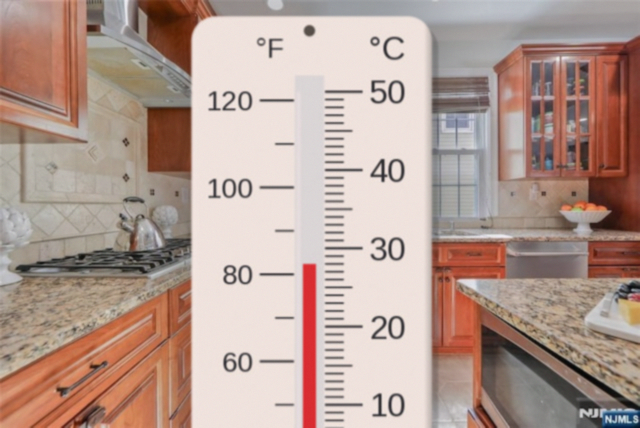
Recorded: value=28 unit=°C
